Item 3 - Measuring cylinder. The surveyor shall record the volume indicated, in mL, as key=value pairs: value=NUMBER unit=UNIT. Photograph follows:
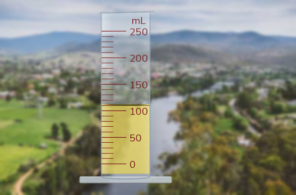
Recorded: value=110 unit=mL
